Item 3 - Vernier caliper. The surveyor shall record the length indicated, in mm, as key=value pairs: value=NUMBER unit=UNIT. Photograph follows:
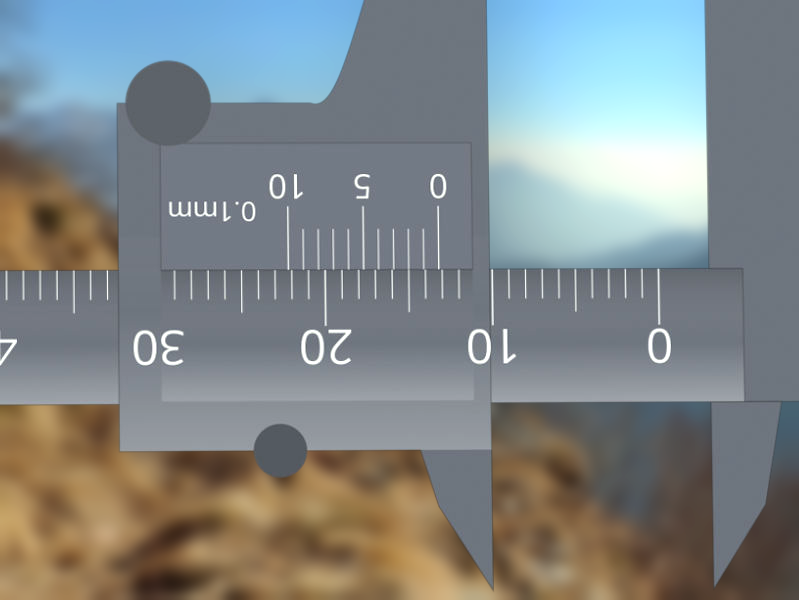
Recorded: value=13.2 unit=mm
